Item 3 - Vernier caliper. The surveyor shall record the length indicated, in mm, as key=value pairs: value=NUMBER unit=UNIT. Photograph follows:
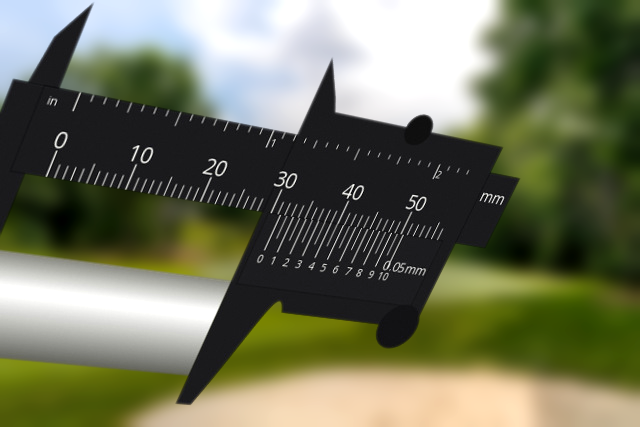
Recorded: value=31.4 unit=mm
